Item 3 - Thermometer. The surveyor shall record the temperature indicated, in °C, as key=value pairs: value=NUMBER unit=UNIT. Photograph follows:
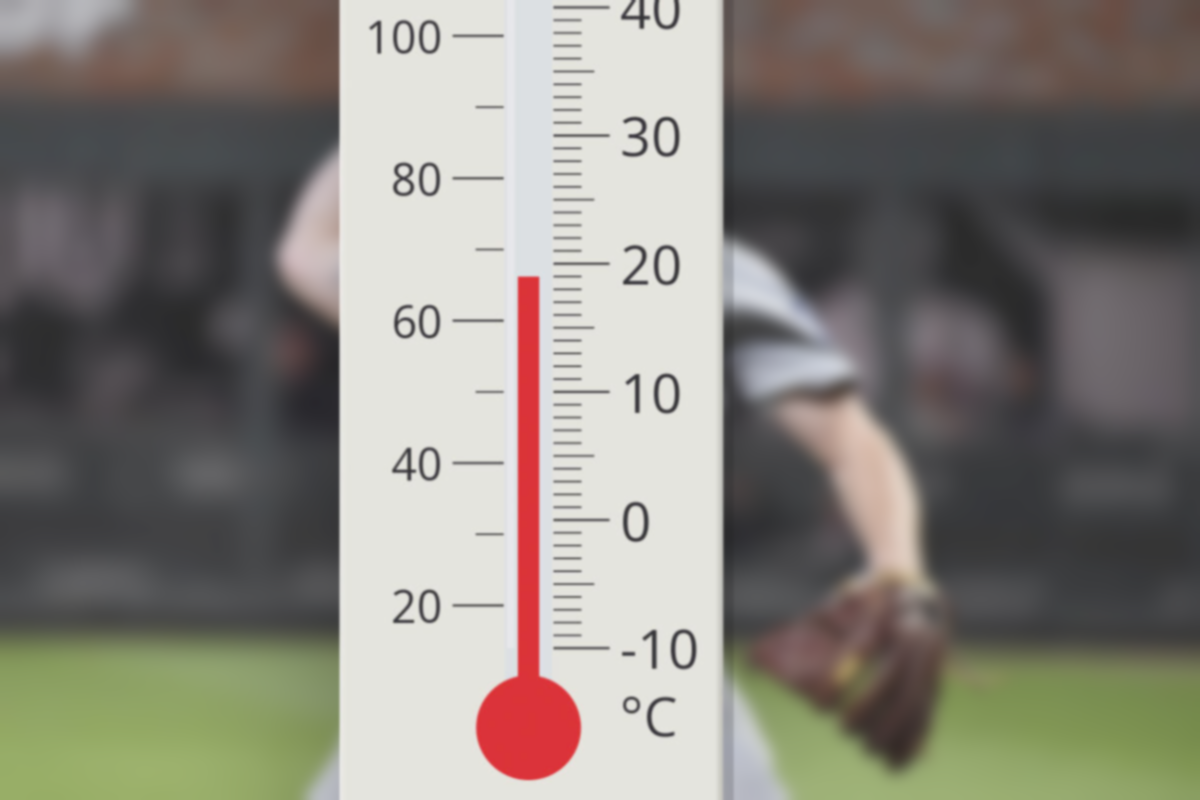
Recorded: value=19 unit=°C
